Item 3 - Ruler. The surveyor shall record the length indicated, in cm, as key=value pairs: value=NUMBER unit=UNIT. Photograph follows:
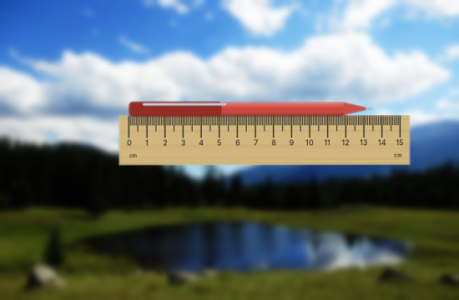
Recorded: value=13.5 unit=cm
